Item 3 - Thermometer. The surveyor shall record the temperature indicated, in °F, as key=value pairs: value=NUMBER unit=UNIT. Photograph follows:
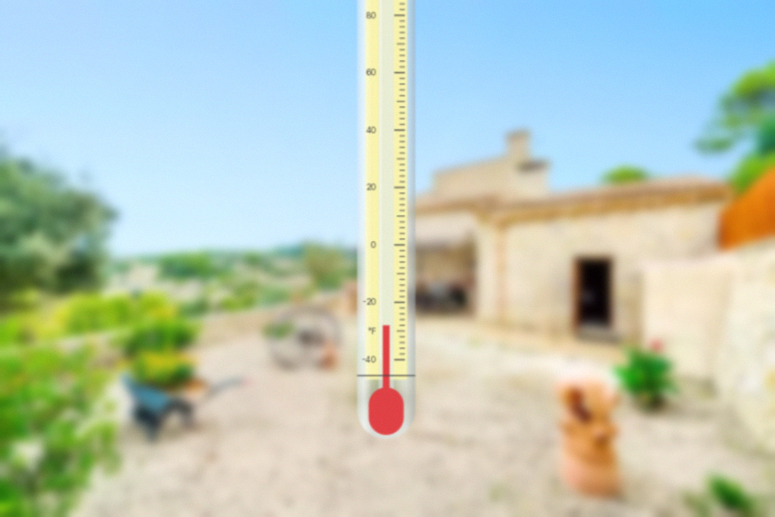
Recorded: value=-28 unit=°F
